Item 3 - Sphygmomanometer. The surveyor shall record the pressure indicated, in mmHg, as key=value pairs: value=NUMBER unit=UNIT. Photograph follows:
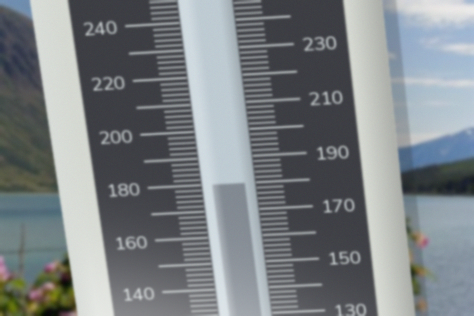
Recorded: value=180 unit=mmHg
